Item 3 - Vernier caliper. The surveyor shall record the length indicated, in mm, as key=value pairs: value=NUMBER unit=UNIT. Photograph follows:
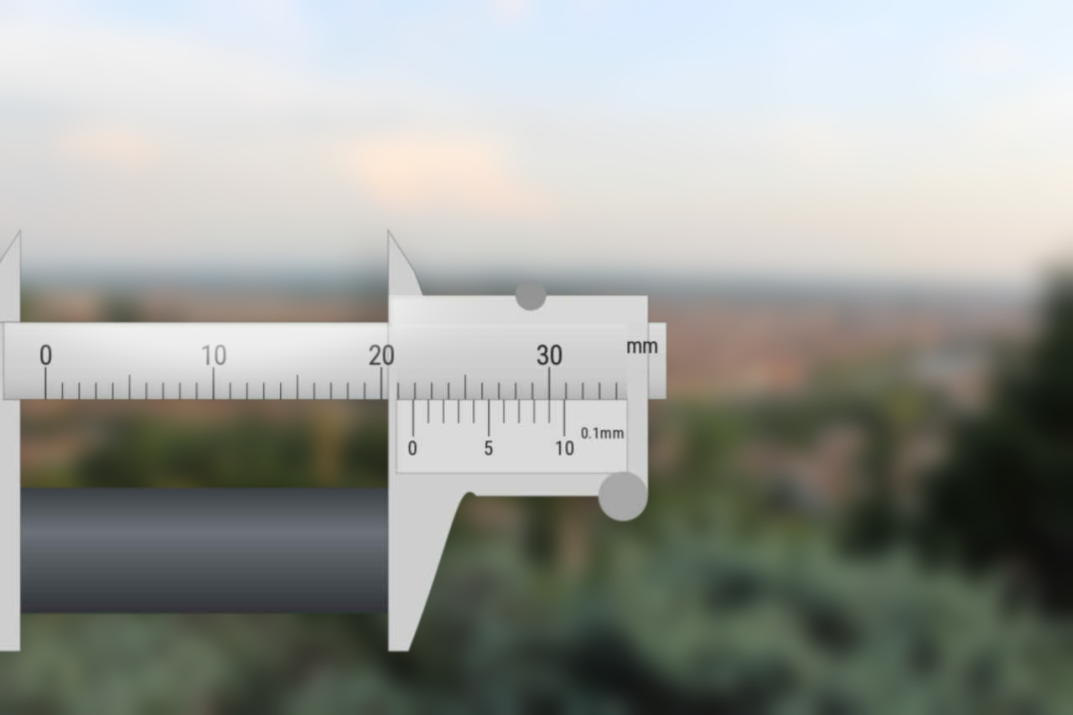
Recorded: value=21.9 unit=mm
